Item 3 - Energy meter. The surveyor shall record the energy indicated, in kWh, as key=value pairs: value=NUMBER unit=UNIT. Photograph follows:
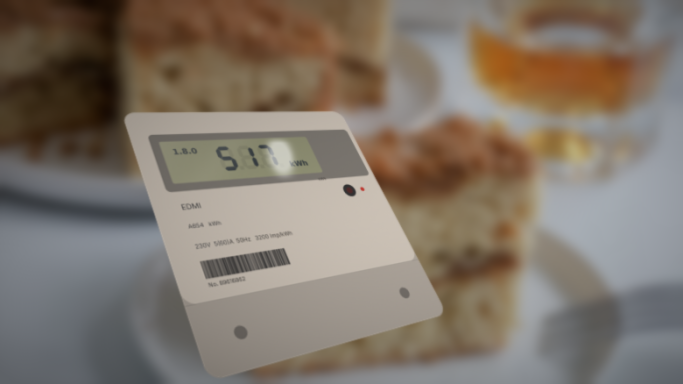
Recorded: value=517 unit=kWh
